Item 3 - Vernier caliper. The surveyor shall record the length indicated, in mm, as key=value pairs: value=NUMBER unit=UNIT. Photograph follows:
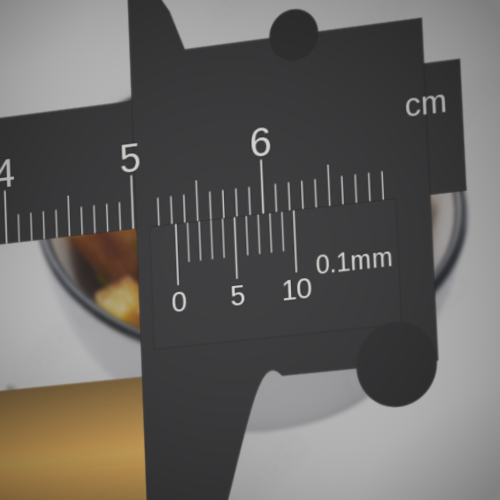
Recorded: value=53.3 unit=mm
